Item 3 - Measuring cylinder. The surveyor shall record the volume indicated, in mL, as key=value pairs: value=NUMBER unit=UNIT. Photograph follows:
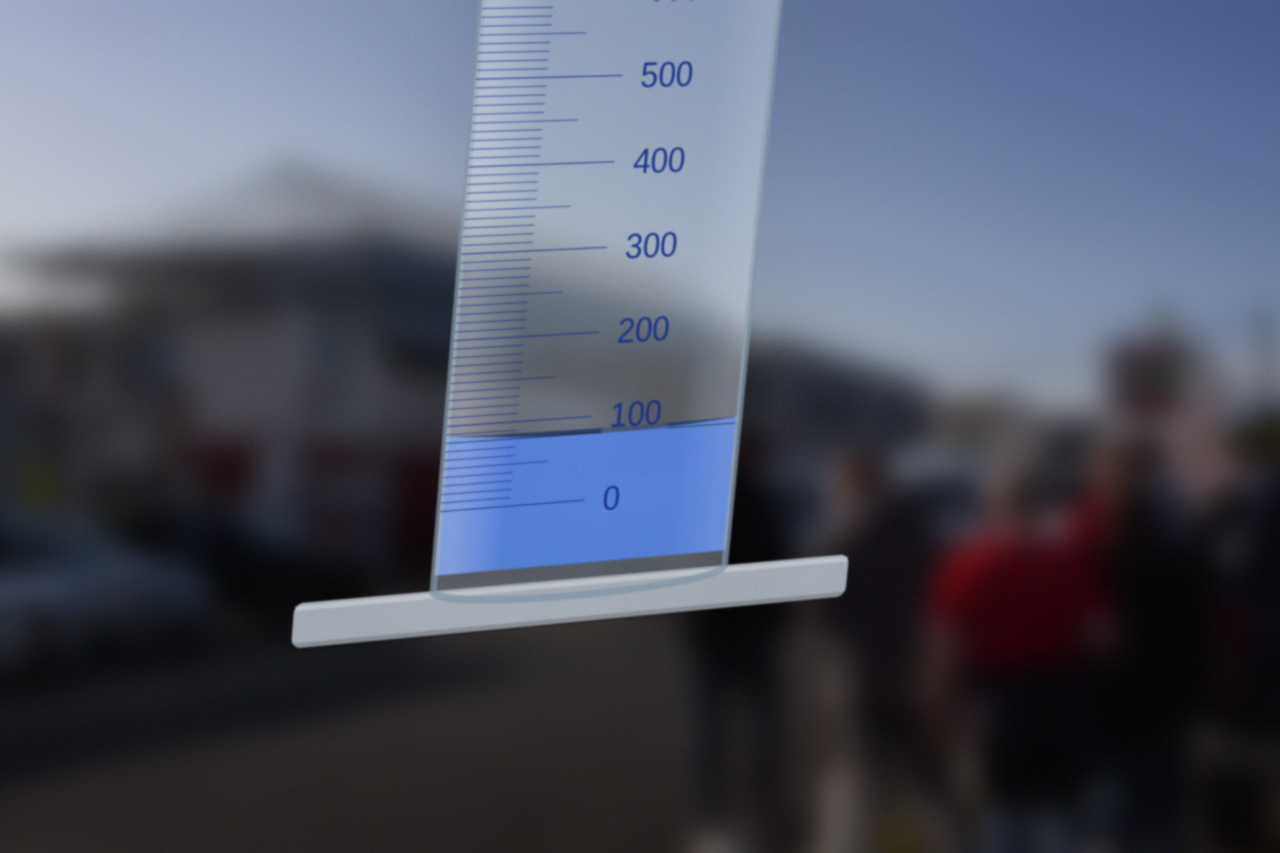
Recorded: value=80 unit=mL
